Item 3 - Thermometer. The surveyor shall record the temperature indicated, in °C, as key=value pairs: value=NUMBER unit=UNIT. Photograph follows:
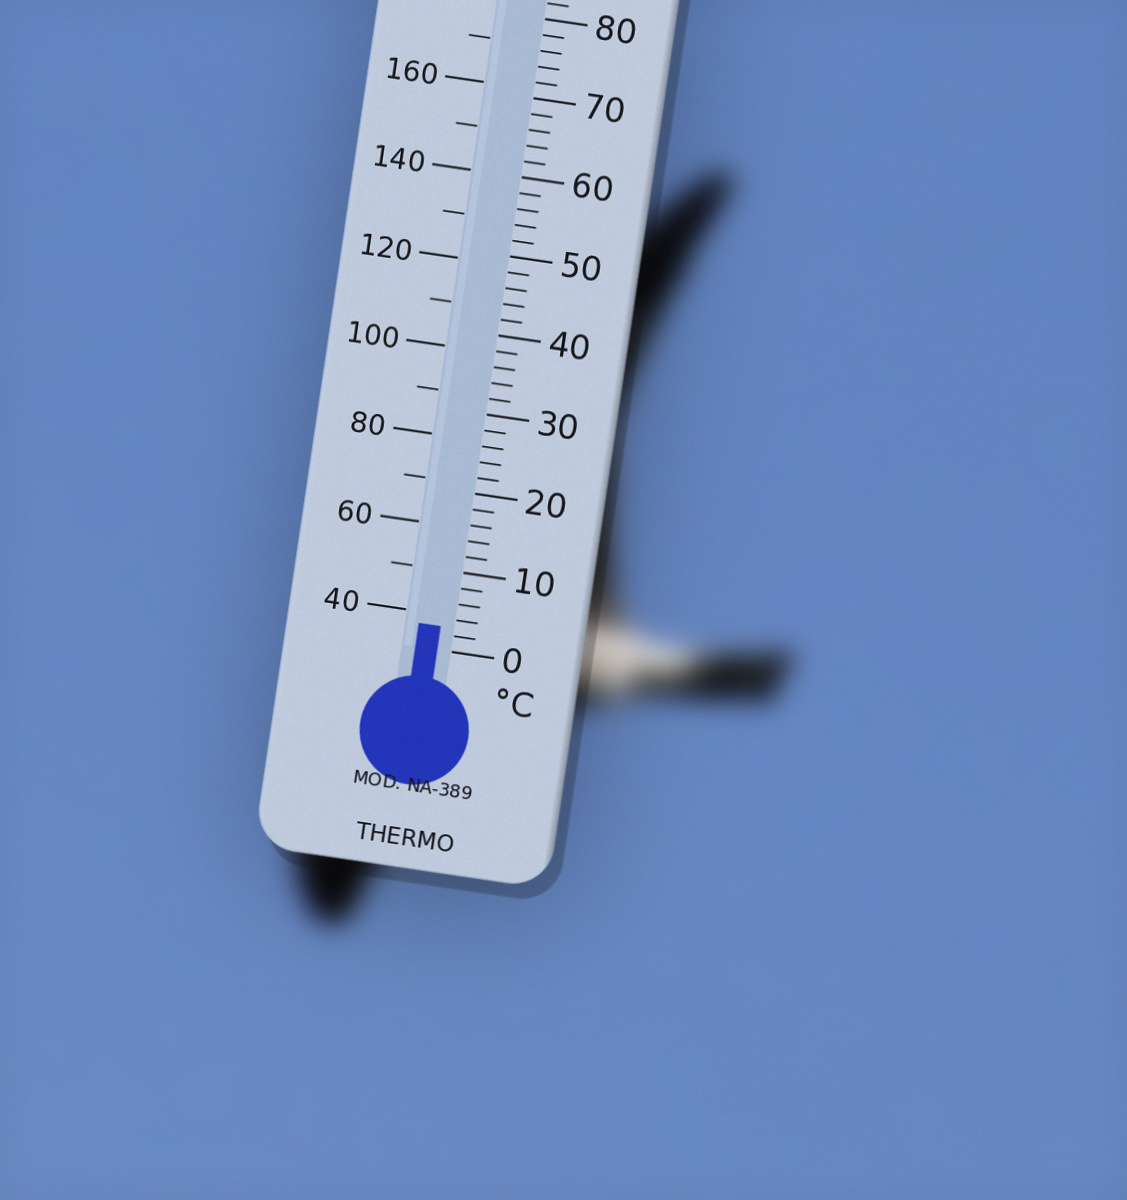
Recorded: value=3 unit=°C
